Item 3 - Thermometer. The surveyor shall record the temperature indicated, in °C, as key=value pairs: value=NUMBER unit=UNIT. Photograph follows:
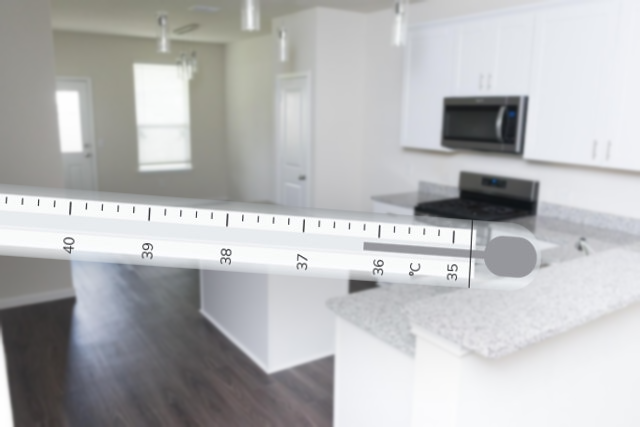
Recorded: value=36.2 unit=°C
